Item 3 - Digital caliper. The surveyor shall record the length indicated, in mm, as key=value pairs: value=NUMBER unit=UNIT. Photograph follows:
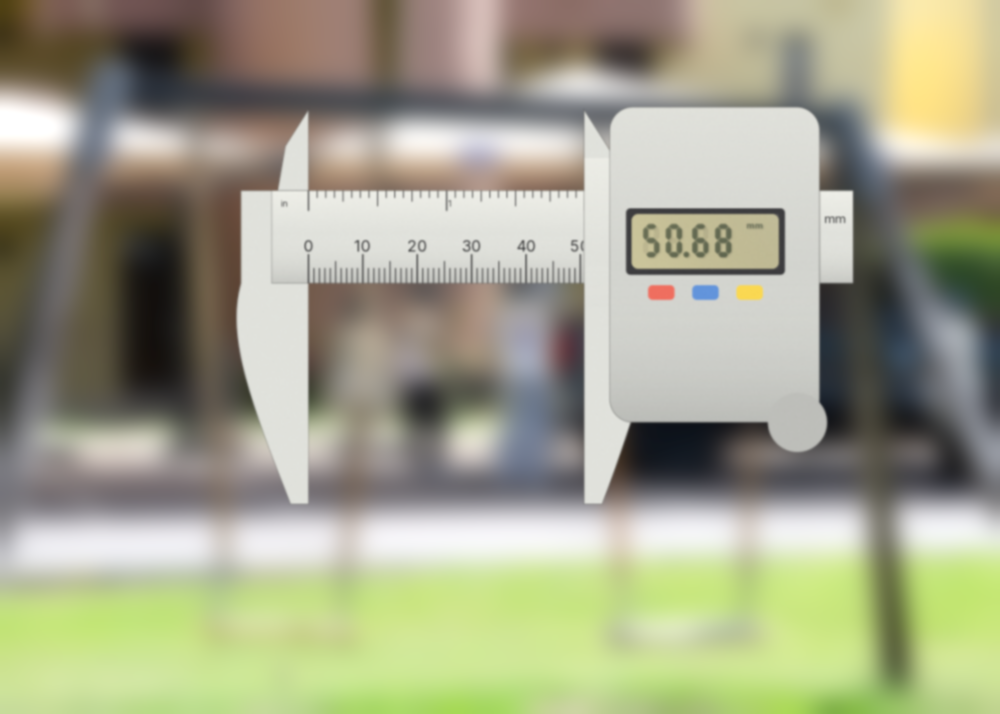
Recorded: value=50.68 unit=mm
